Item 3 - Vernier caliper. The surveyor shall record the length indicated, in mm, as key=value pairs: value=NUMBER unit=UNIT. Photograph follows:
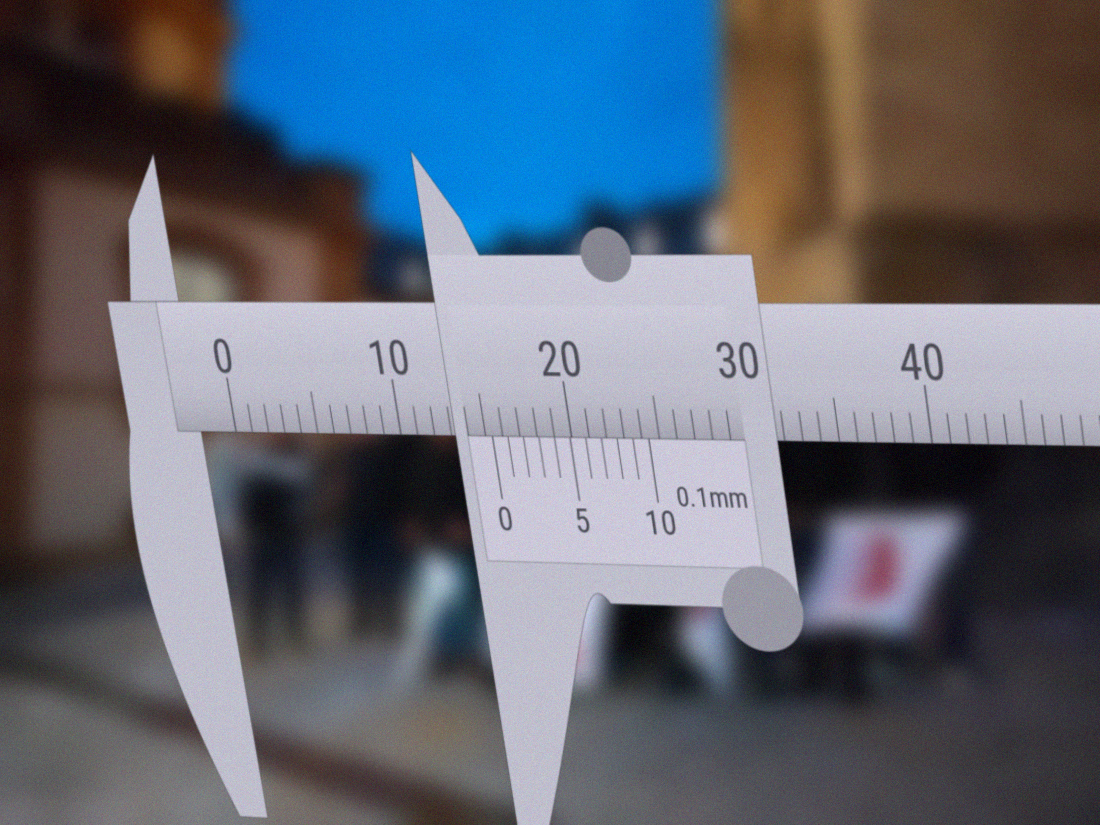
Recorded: value=15.4 unit=mm
